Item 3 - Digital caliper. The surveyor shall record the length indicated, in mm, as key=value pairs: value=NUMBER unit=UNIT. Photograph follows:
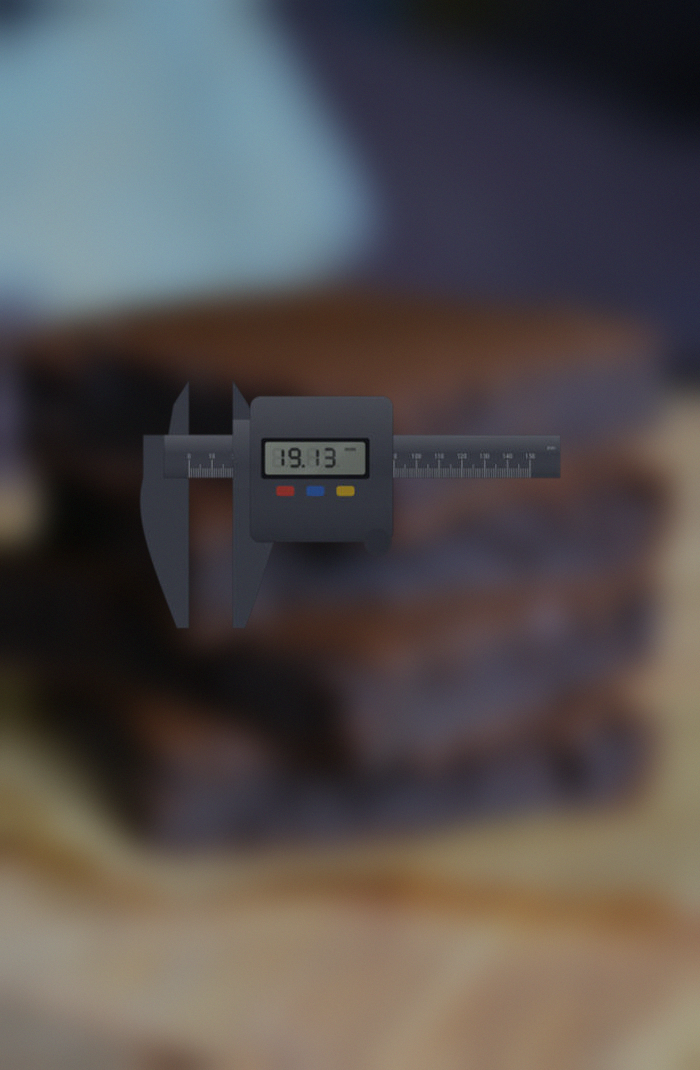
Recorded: value=19.13 unit=mm
